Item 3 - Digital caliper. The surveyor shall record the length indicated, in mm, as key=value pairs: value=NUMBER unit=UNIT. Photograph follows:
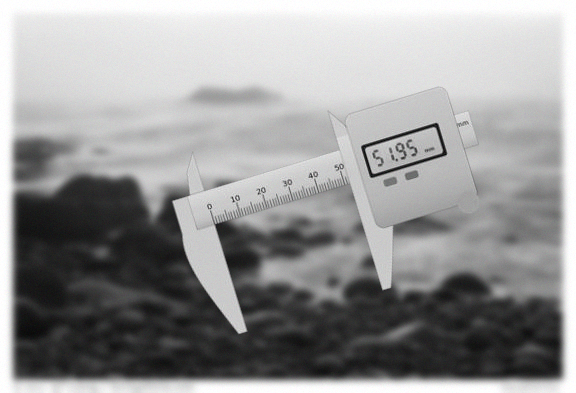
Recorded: value=51.95 unit=mm
